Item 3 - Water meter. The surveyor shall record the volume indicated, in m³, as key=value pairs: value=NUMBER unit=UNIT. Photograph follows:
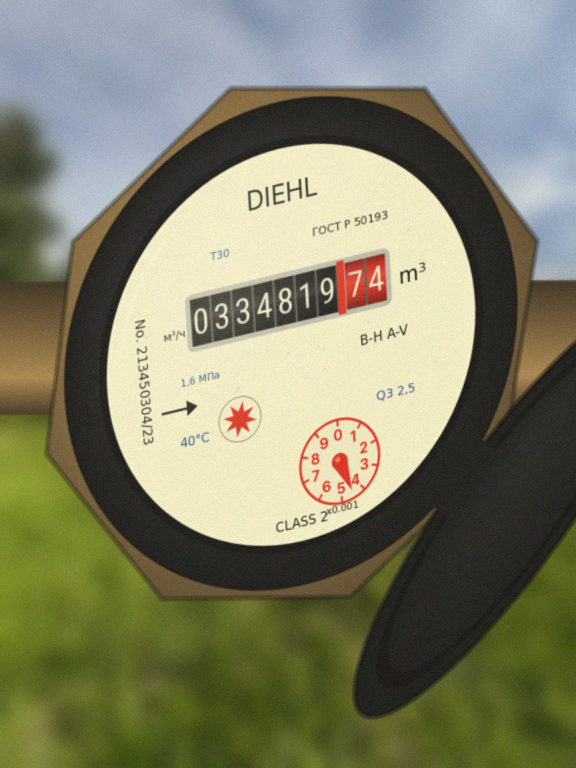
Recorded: value=334819.744 unit=m³
